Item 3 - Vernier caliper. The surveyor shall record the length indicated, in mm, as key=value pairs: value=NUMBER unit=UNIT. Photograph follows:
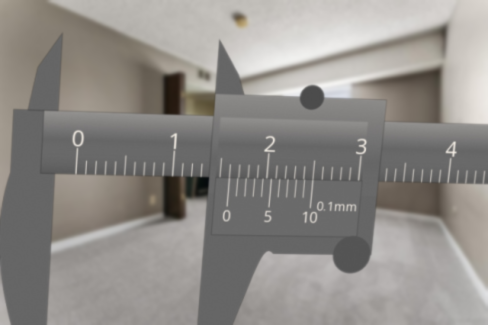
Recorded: value=16.0 unit=mm
